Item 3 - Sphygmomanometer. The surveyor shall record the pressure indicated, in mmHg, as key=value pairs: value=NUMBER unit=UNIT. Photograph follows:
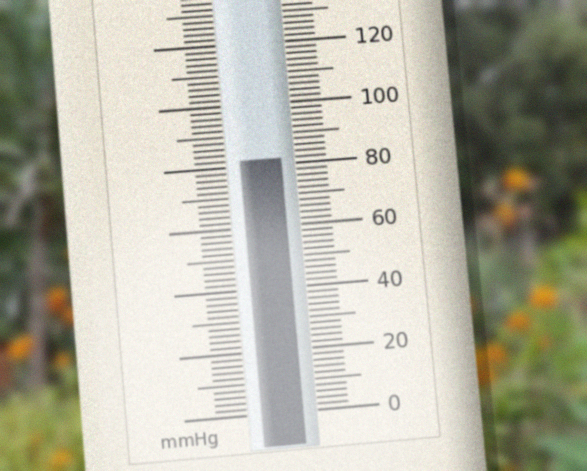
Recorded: value=82 unit=mmHg
